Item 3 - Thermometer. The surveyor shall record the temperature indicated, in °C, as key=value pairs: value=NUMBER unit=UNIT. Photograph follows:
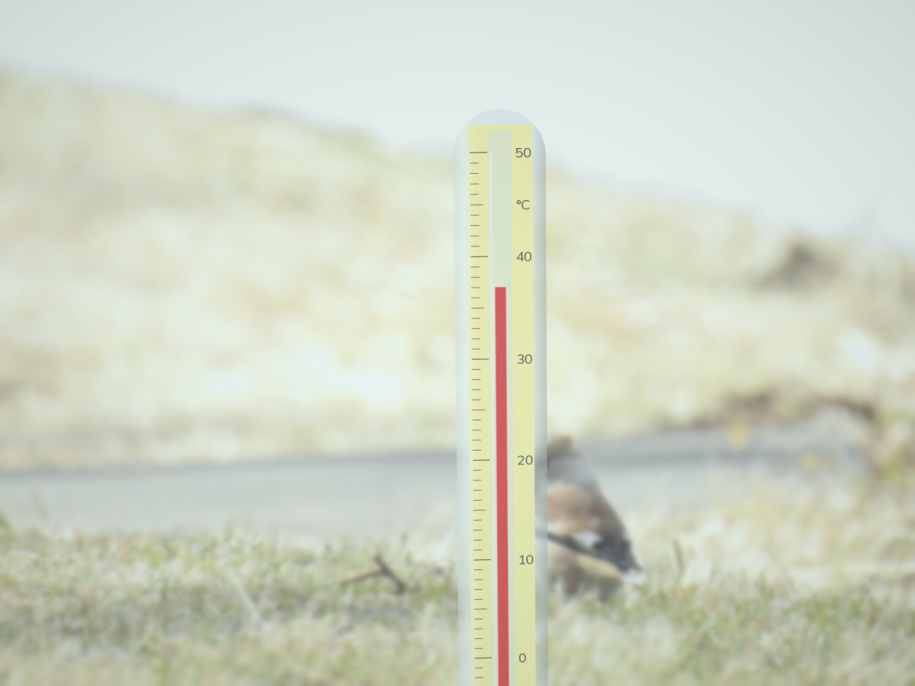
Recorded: value=37 unit=°C
